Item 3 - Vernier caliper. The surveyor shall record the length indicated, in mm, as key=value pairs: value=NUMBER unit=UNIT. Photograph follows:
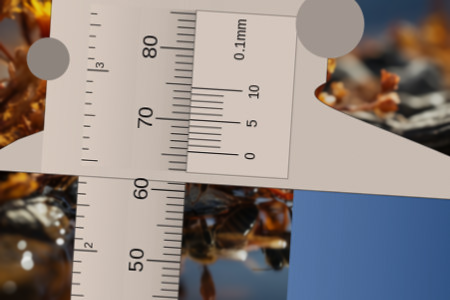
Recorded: value=65.6 unit=mm
